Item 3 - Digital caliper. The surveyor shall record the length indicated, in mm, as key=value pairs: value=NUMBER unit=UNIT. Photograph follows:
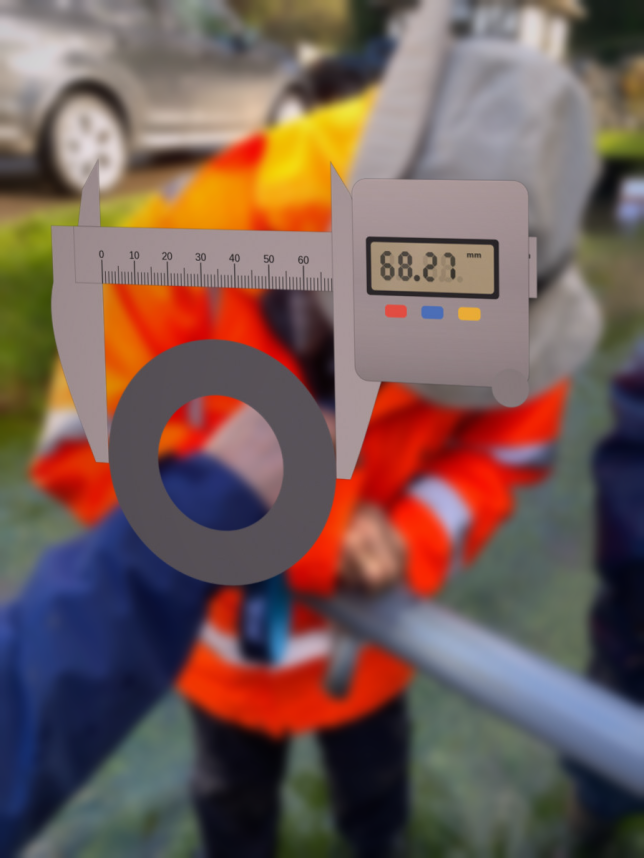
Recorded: value=68.27 unit=mm
